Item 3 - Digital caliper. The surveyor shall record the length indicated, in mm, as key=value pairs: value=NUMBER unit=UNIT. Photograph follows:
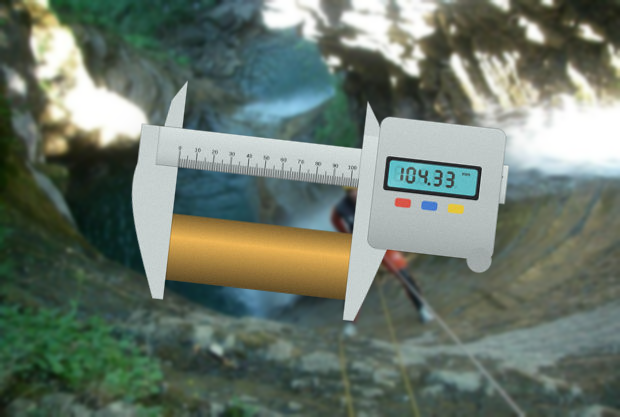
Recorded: value=104.33 unit=mm
